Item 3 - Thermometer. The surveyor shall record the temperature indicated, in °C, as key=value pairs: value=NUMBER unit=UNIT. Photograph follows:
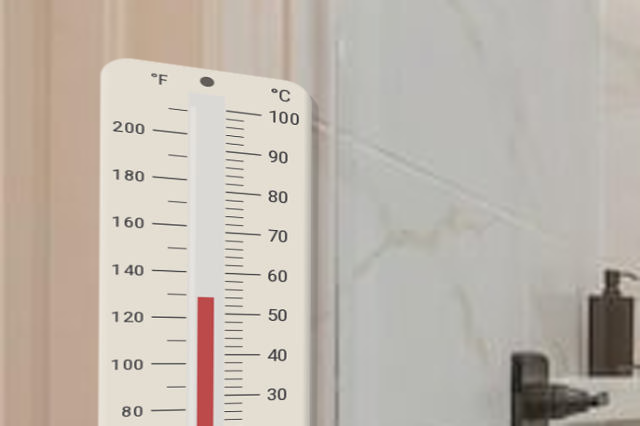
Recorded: value=54 unit=°C
